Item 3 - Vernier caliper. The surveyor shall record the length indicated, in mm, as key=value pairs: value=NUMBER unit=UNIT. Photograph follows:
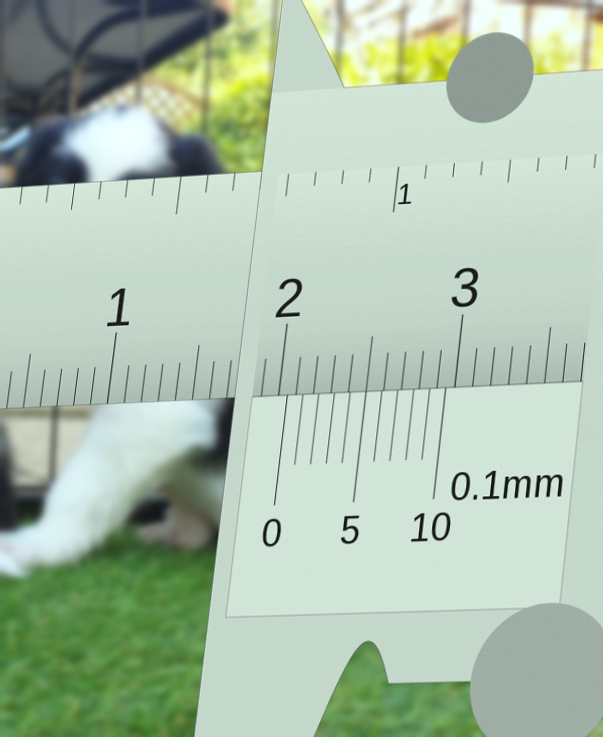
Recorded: value=20.5 unit=mm
